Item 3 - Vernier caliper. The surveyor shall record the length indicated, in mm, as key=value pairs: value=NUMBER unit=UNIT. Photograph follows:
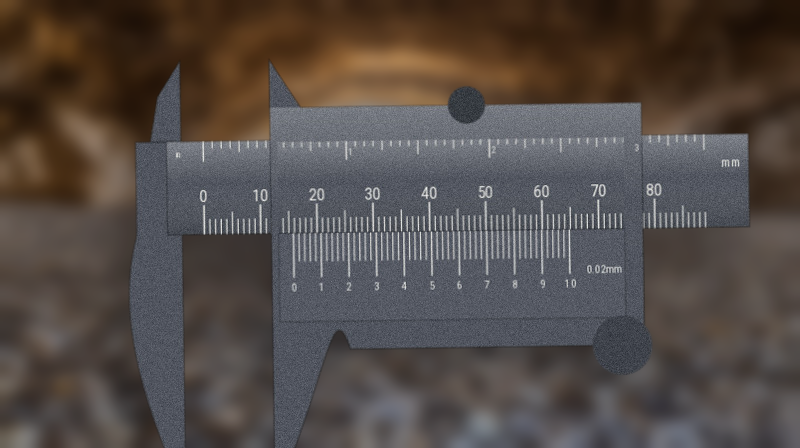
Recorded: value=15.8 unit=mm
